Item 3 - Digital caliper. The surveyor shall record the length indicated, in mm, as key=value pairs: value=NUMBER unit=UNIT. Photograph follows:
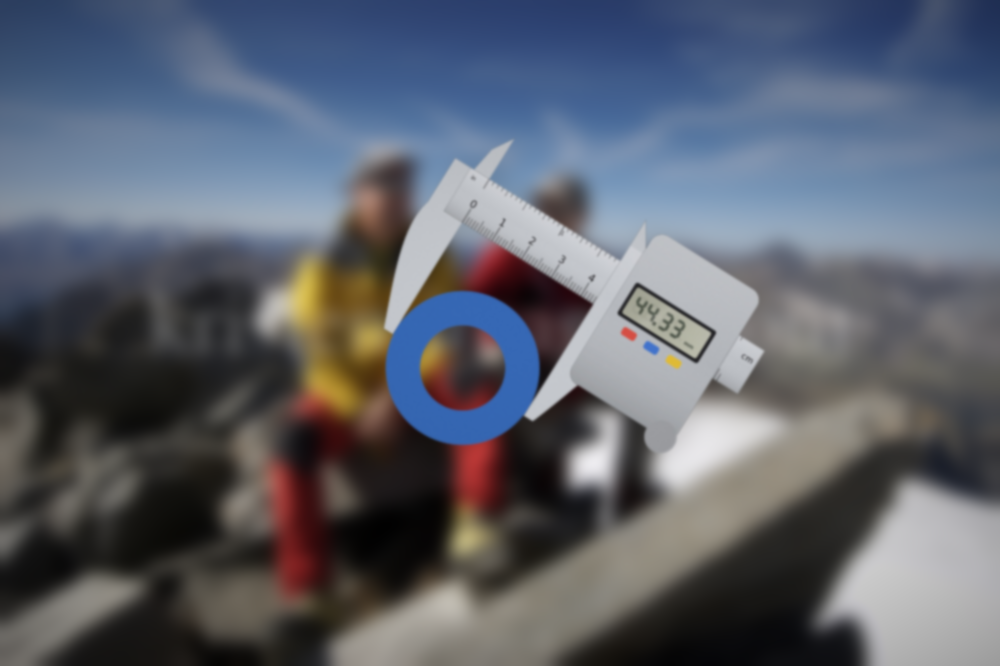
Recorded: value=44.33 unit=mm
